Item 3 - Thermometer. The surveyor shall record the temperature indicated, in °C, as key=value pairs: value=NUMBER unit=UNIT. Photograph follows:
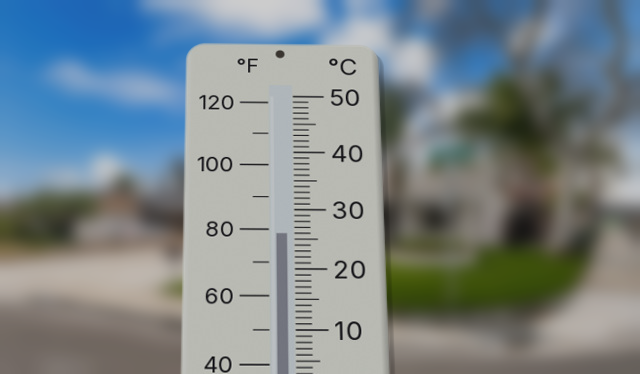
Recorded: value=26 unit=°C
